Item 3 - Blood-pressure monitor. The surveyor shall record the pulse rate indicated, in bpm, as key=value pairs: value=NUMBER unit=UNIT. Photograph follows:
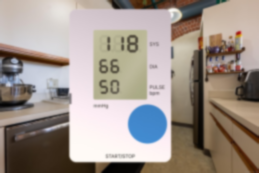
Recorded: value=50 unit=bpm
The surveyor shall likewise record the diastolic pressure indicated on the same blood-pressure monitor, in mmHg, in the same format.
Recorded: value=66 unit=mmHg
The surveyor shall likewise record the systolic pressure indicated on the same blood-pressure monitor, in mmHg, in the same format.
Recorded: value=118 unit=mmHg
